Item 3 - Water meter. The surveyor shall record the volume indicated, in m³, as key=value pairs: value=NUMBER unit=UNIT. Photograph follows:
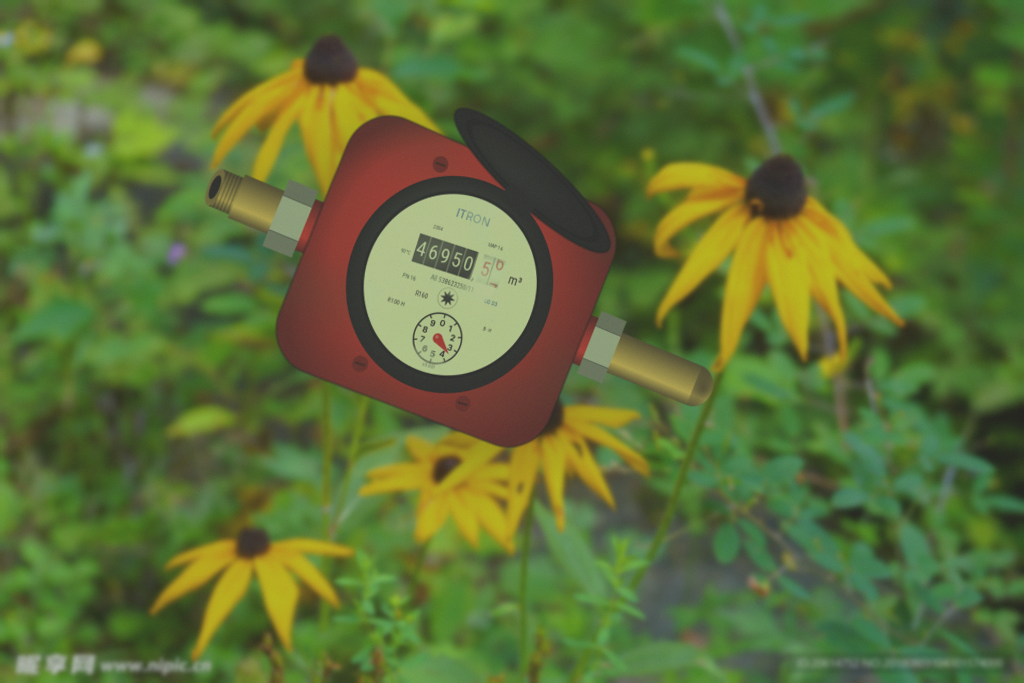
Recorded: value=46950.563 unit=m³
